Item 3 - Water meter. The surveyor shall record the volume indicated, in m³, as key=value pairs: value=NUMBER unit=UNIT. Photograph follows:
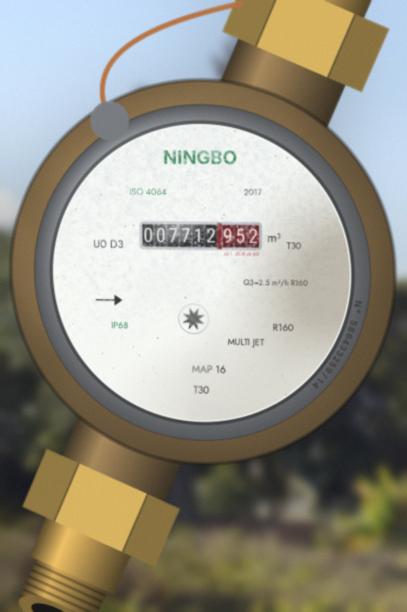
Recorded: value=7712.952 unit=m³
